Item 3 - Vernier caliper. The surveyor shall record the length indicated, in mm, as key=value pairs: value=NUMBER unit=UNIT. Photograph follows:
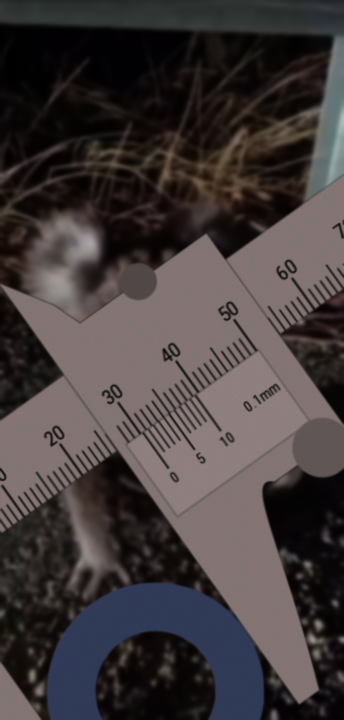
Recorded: value=30.4 unit=mm
